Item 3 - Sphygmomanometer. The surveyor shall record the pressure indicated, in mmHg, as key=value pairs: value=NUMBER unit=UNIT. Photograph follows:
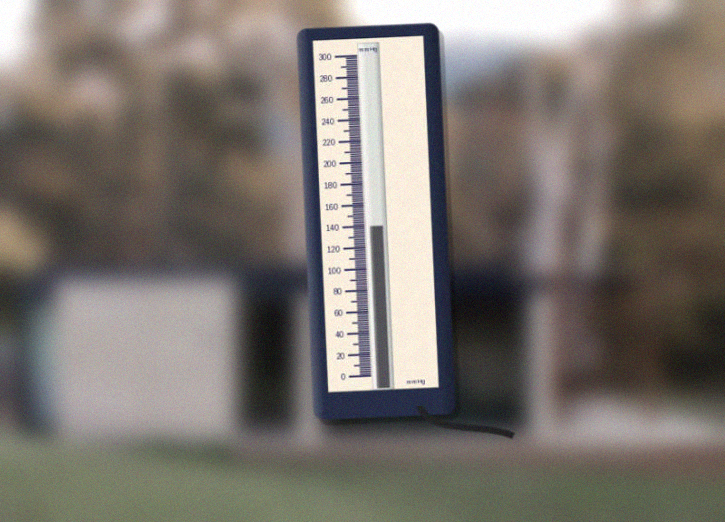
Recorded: value=140 unit=mmHg
